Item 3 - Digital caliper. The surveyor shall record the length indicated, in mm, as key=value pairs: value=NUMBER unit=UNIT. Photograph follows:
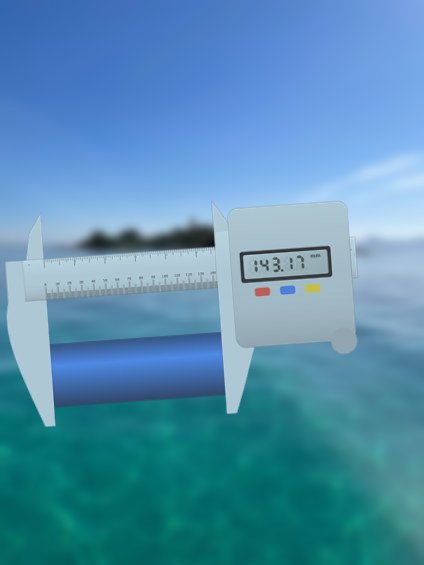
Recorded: value=143.17 unit=mm
